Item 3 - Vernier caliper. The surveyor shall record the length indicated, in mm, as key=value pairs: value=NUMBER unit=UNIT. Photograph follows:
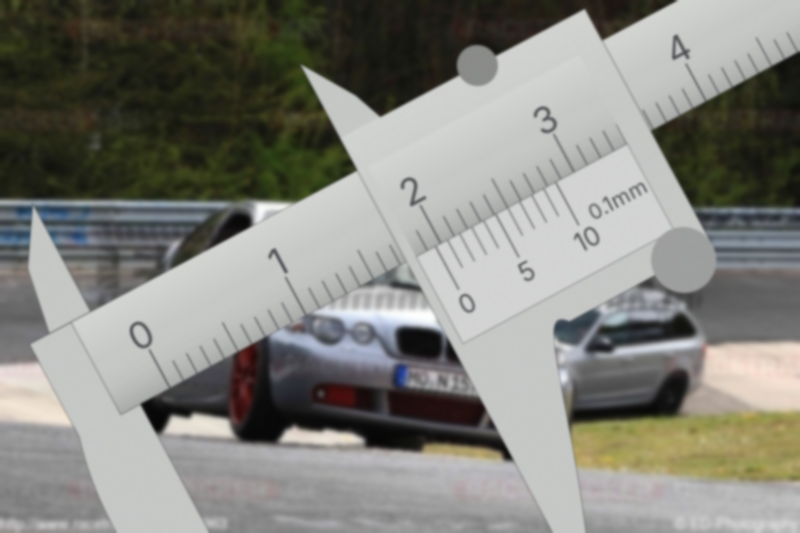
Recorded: value=19.6 unit=mm
